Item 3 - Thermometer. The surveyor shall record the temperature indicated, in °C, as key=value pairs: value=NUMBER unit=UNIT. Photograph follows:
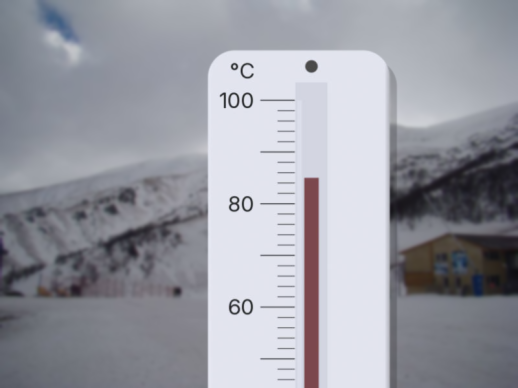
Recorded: value=85 unit=°C
